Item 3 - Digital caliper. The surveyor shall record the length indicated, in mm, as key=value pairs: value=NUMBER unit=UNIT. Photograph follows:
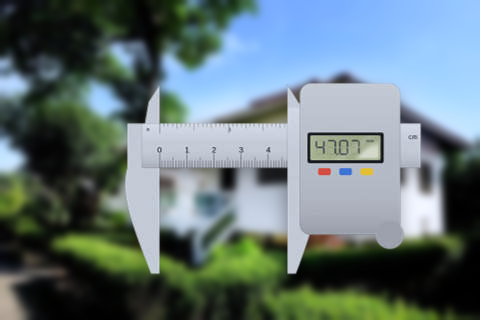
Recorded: value=47.07 unit=mm
